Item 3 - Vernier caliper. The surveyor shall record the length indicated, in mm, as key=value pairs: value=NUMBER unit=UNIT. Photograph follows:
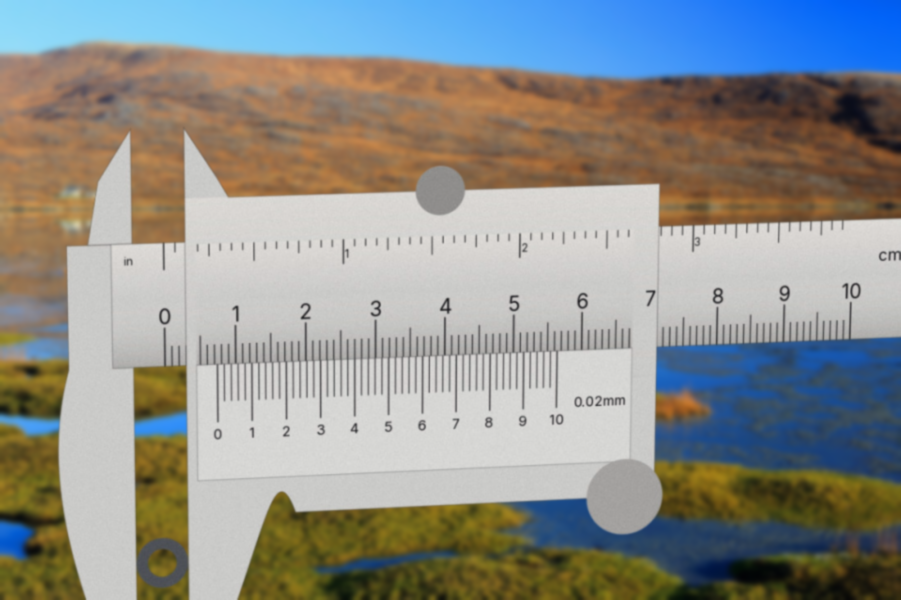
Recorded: value=7.4 unit=mm
